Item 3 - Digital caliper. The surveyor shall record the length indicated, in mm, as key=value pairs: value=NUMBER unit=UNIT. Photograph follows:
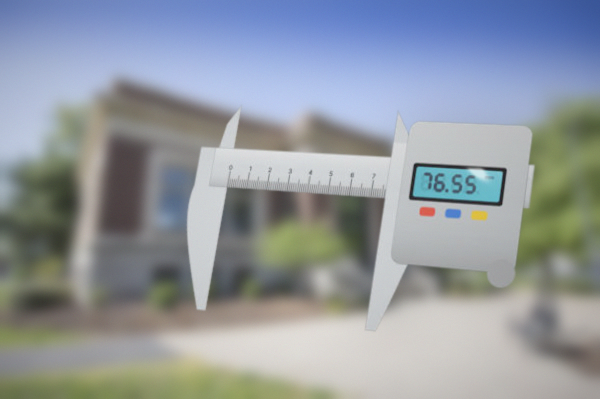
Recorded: value=76.55 unit=mm
